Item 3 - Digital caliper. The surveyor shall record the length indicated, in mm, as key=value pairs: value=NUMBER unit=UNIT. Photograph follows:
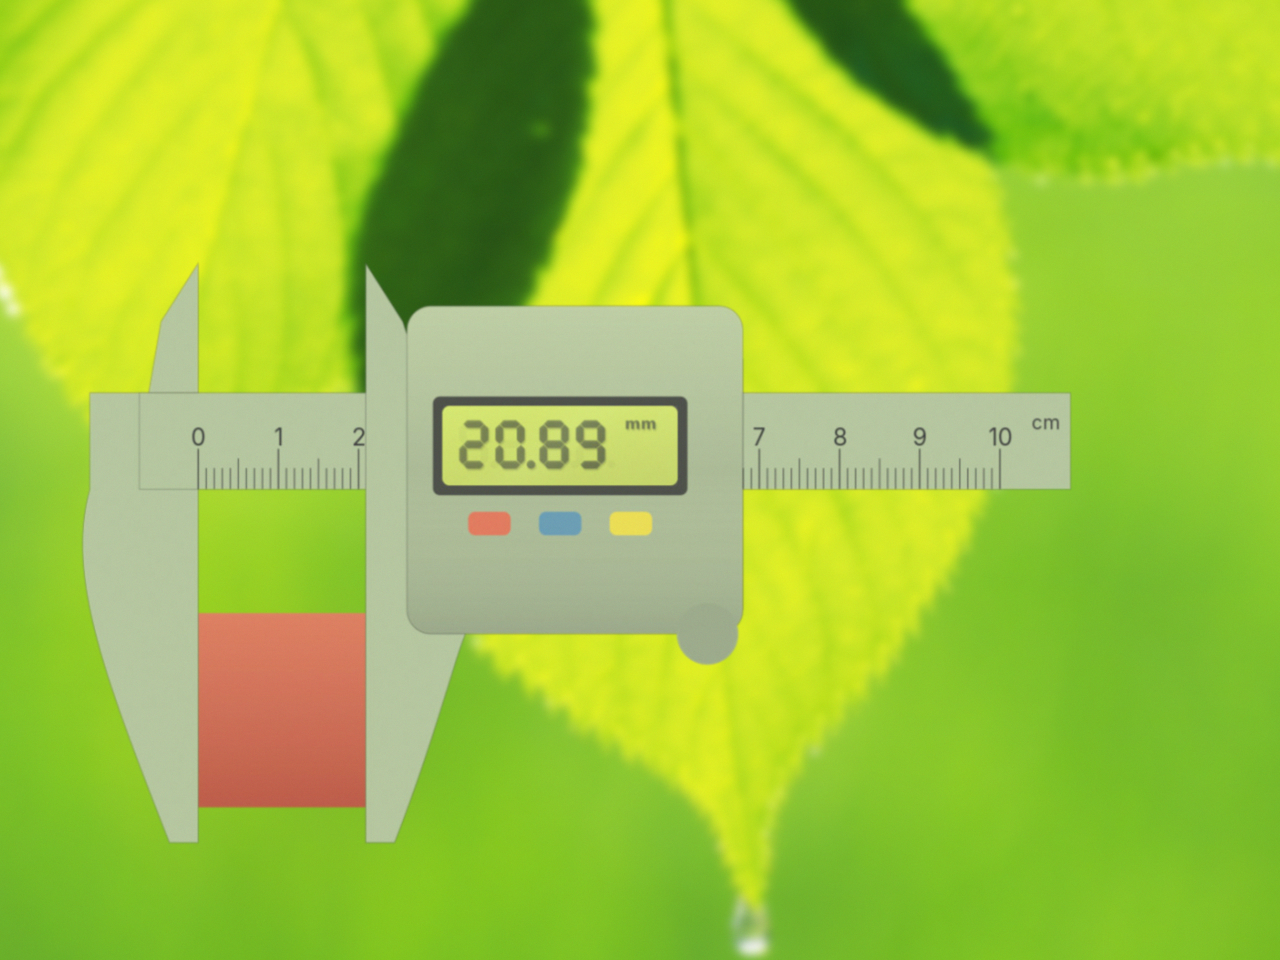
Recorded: value=20.89 unit=mm
